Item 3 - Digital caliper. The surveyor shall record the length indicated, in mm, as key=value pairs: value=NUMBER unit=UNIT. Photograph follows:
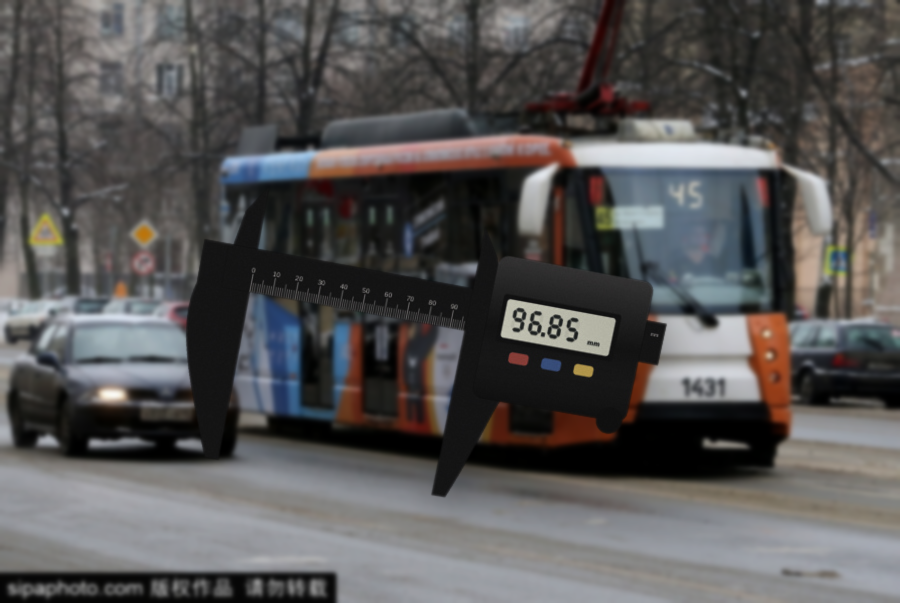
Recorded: value=96.85 unit=mm
